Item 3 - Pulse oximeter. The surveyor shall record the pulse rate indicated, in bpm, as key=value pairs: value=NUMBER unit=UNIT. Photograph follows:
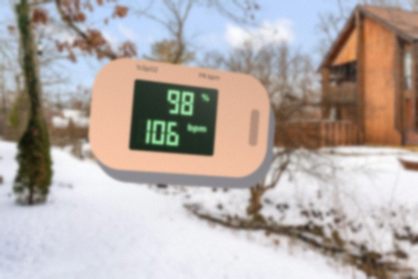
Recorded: value=106 unit=bpm
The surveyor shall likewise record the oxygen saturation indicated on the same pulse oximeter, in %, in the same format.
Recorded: value=98 unit=%
